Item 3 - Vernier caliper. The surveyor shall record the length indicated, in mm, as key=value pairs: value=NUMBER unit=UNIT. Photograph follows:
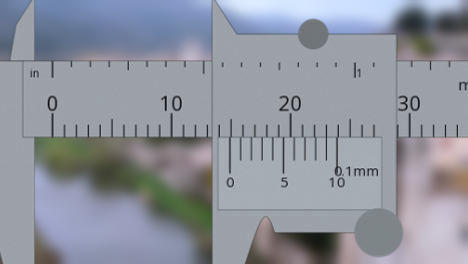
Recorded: value=14.9 unit=mm
